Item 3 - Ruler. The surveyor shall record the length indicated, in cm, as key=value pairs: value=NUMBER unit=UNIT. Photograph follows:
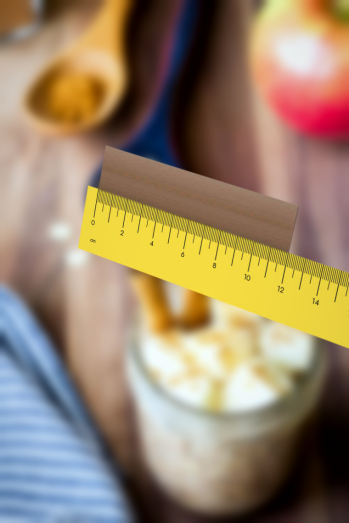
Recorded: value=12 unit=cm
